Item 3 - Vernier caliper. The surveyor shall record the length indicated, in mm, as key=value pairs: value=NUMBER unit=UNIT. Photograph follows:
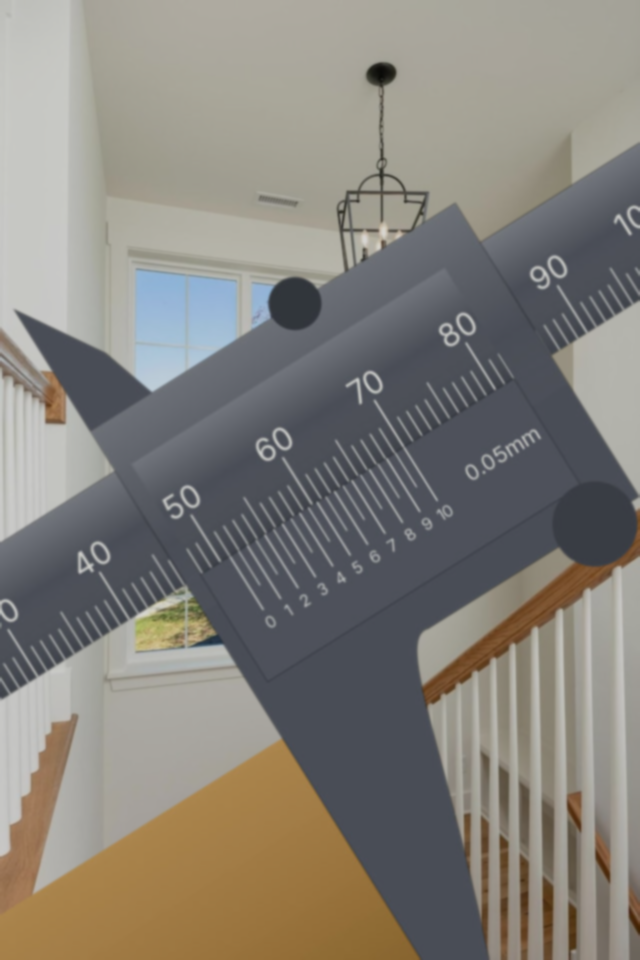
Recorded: value=51.0 unit=mm
